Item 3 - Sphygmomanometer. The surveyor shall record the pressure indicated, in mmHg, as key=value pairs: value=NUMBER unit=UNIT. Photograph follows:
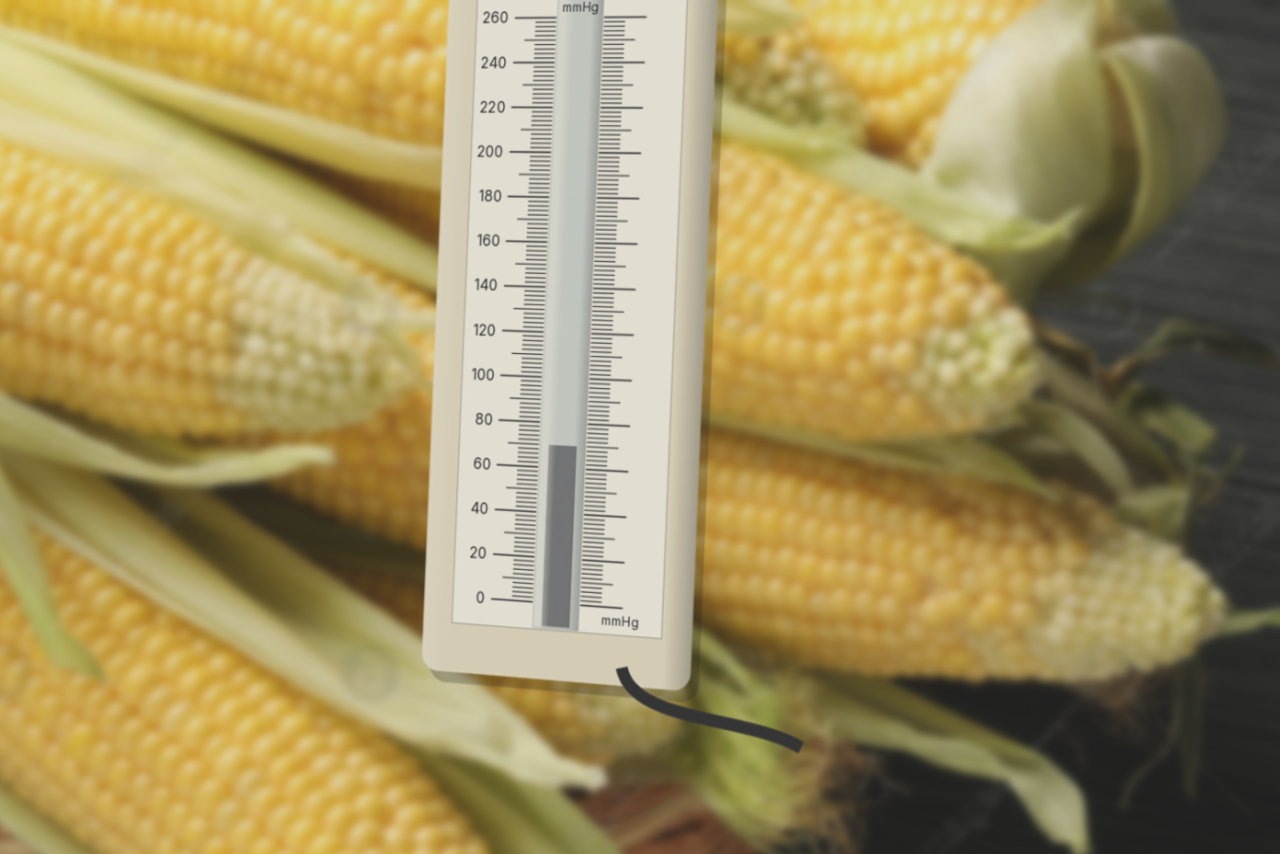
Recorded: value=70 unit=mmHg
